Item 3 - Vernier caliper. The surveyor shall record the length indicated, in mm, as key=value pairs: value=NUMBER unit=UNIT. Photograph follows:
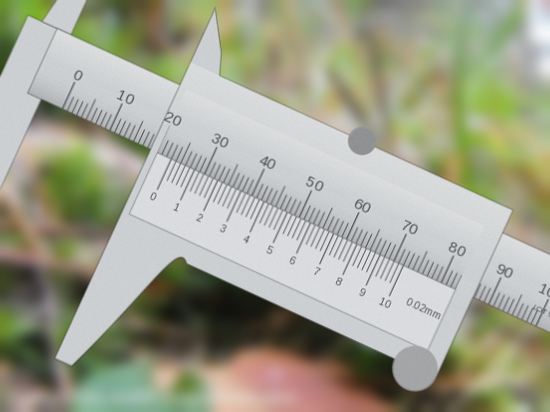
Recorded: value=23.0 unit=mm
